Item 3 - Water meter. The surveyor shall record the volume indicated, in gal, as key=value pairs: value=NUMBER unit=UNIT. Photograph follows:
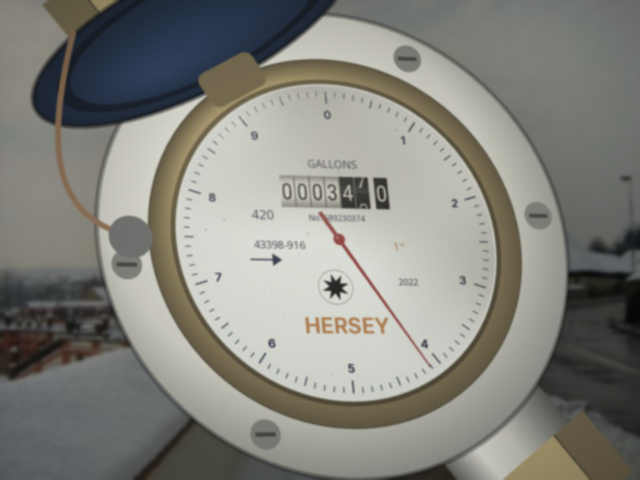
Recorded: value=3474.1 unit=gal
